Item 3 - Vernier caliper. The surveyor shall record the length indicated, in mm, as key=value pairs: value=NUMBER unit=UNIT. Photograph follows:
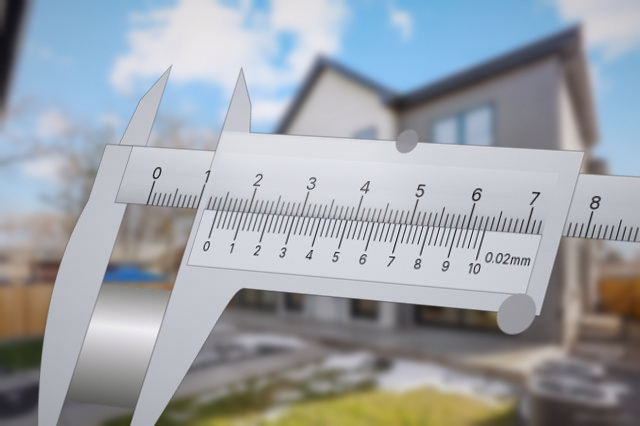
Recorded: value=14.0 unit=mm
